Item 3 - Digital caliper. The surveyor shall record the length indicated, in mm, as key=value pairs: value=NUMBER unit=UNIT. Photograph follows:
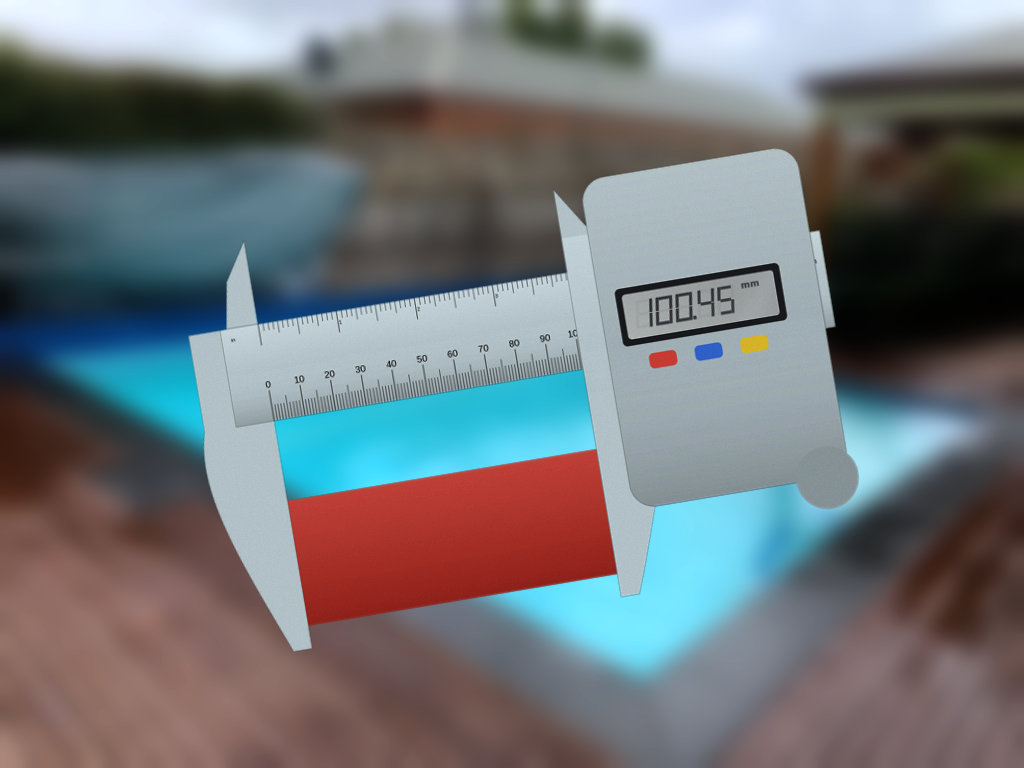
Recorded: value=100.45 unit=mm
